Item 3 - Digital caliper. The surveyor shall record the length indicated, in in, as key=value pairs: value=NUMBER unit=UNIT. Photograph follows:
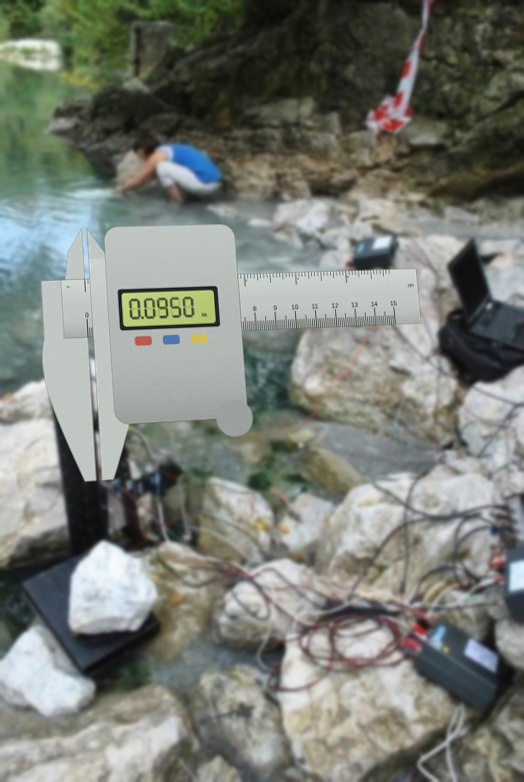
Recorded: value=0.0950 unit=in
